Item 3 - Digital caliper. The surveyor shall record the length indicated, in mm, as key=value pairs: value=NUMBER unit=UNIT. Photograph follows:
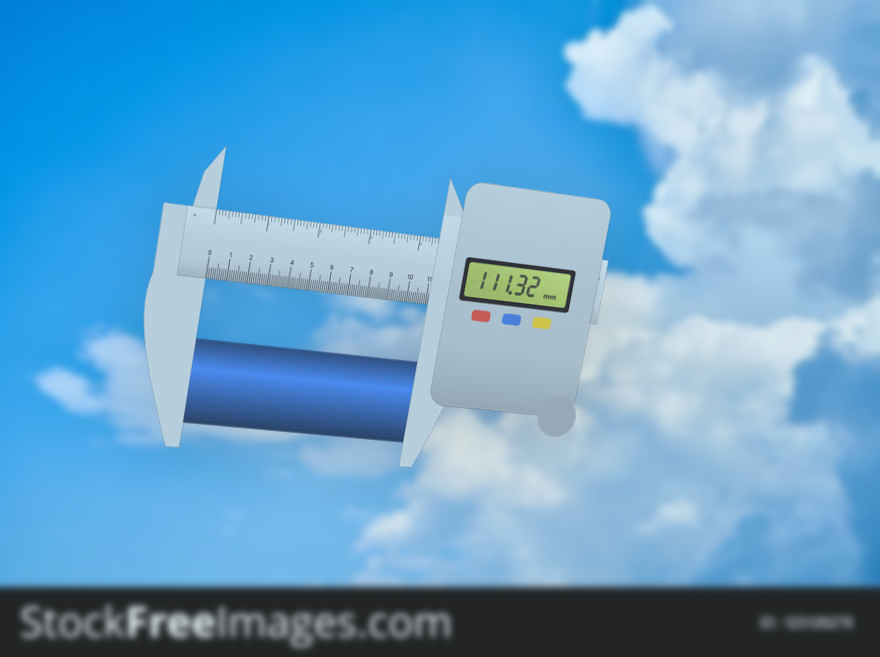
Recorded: value=111.32 unit=mm
